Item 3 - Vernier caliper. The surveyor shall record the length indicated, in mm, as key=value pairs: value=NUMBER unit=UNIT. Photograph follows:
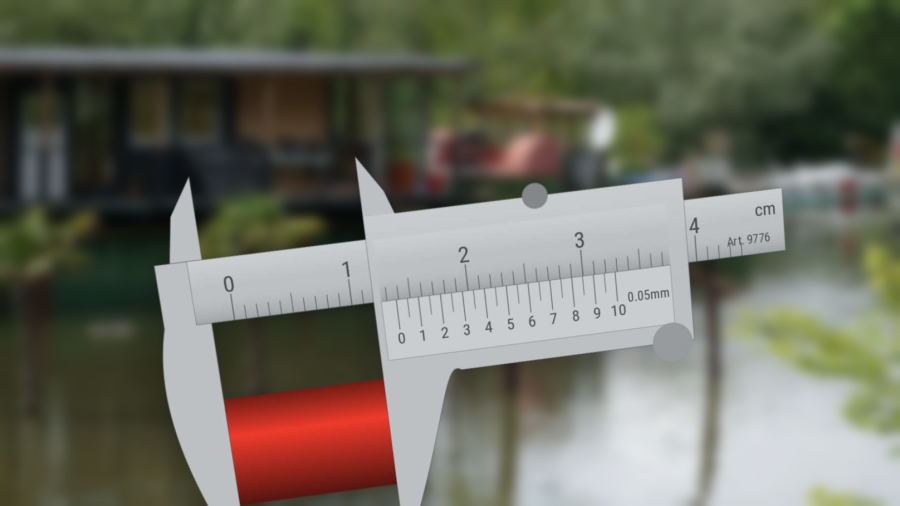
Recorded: value=13.8 unit=mm
